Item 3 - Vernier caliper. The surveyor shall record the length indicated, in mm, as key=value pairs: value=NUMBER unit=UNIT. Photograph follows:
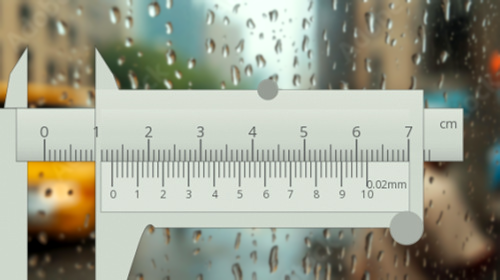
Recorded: value=13.0 unit=mm
